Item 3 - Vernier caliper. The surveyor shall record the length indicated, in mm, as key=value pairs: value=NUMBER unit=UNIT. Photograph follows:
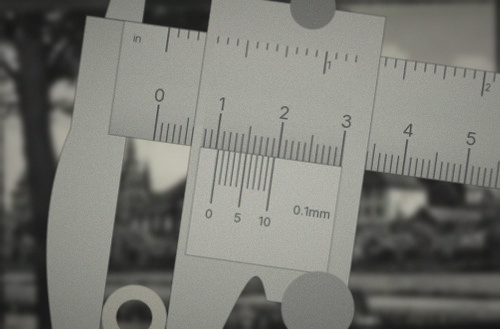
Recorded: value=10.4 unit=mm
